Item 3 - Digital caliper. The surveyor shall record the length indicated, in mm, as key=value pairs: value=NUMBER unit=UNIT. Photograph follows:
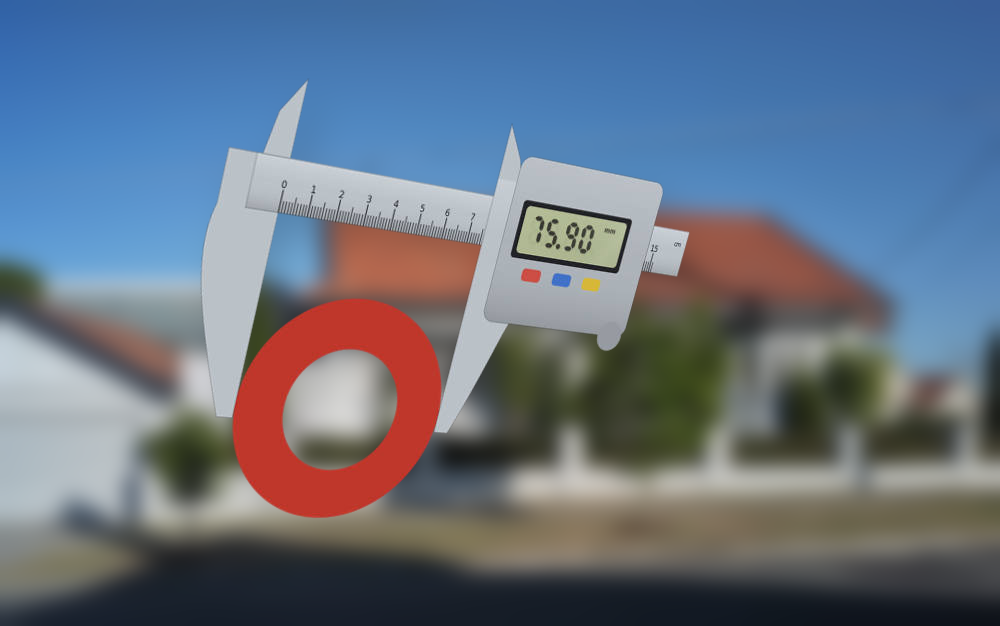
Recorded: value=75.90 unit=mm
